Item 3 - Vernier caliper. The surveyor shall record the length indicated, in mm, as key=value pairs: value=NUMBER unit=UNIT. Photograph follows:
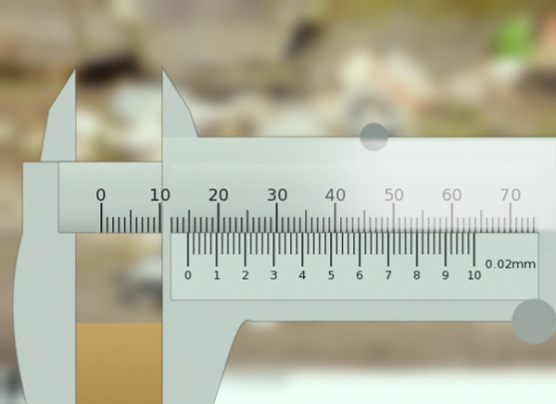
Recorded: value=14.8 unit=mm
